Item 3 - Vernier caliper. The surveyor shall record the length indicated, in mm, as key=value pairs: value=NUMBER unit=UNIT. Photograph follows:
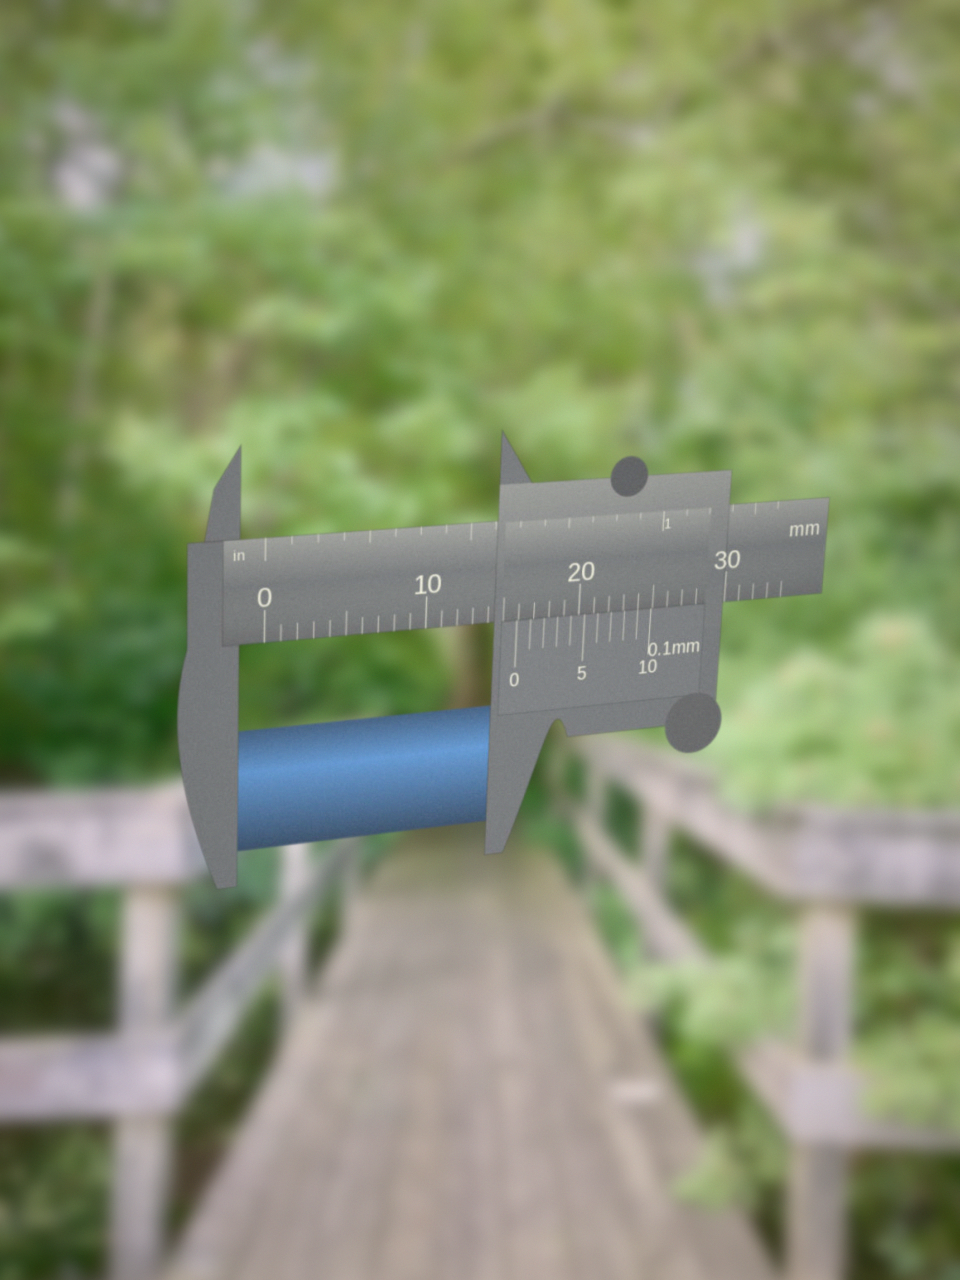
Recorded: value=15.9 unit=mm
